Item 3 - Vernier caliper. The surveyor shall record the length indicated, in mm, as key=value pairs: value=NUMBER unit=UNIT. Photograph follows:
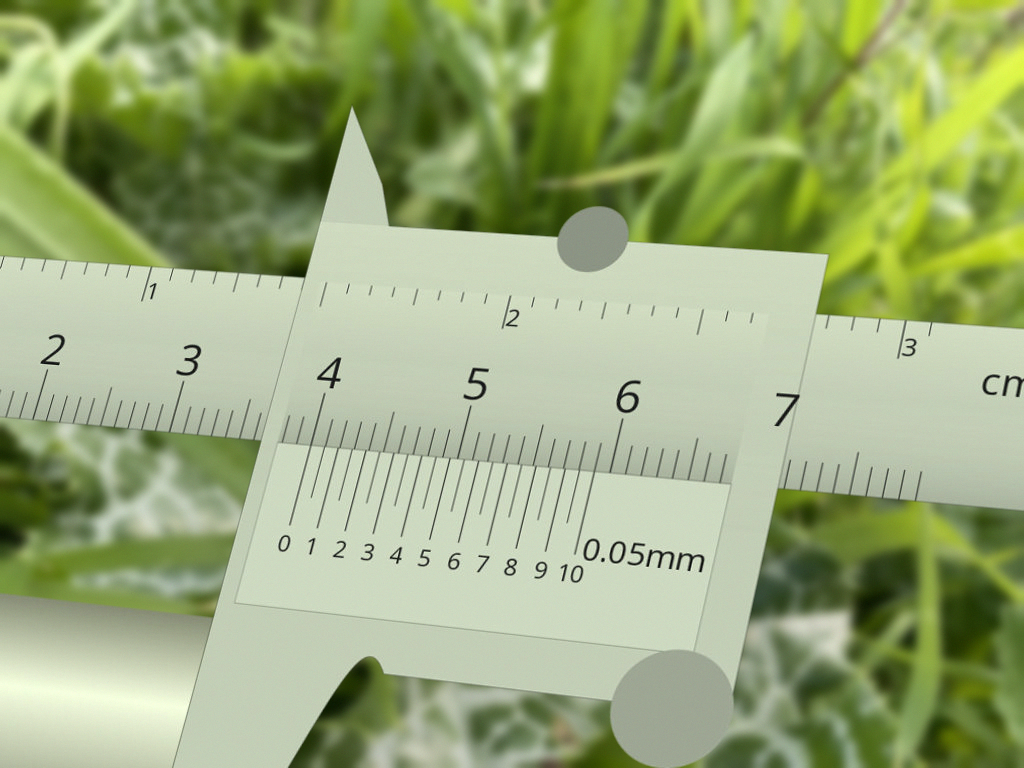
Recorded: value=40.0 unit=mm
